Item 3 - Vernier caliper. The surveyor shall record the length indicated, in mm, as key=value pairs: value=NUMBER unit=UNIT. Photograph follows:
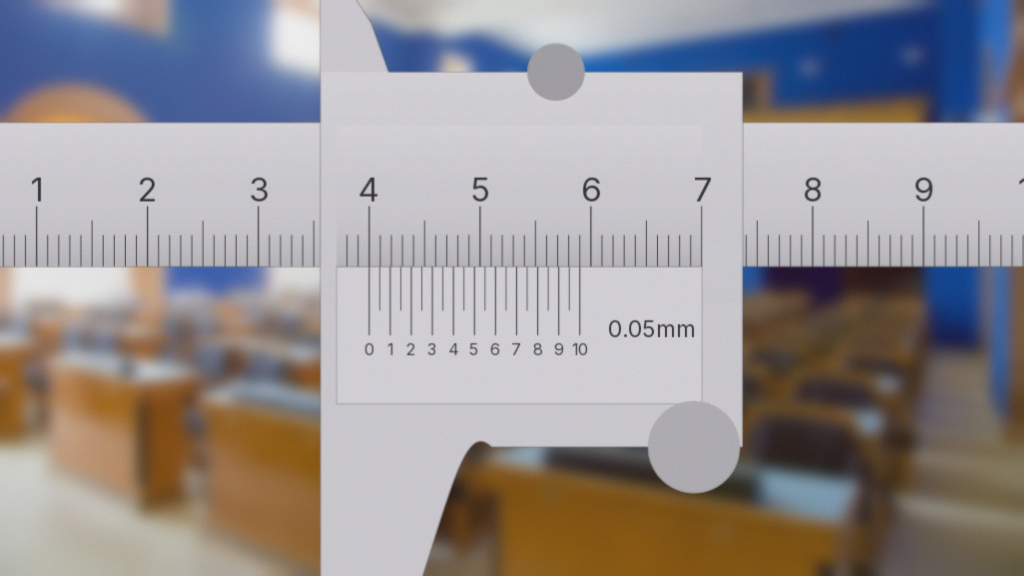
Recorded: value=40.0 unit=mm
